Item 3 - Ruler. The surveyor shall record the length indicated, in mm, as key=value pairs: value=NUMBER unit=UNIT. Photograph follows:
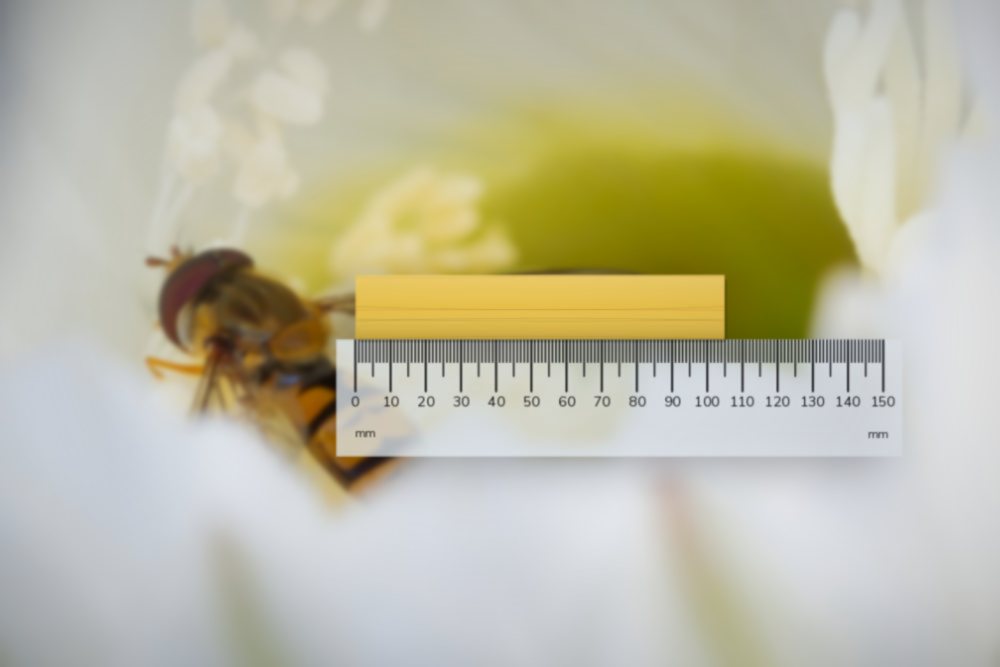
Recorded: value=105 unit=mm
